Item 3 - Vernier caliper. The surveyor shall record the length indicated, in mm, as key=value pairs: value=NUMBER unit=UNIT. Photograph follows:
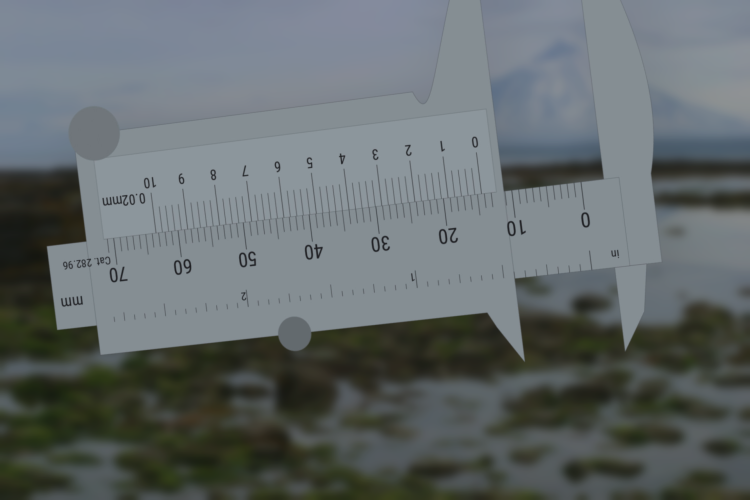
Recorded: value=14.4 unit=mm
